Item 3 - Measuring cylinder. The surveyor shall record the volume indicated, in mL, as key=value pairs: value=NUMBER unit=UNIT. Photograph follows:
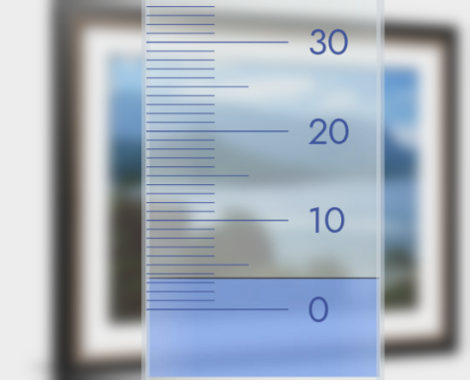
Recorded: value=3.5 unit=mL
